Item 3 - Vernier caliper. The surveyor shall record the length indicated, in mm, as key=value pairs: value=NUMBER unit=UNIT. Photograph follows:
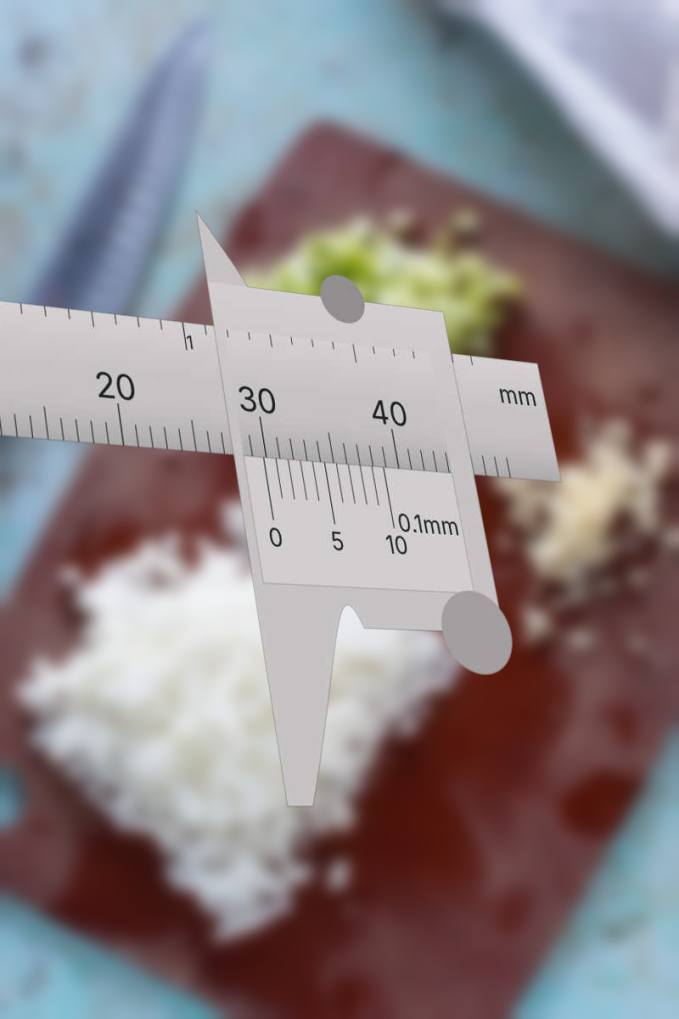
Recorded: value=29.8 unit=mm
